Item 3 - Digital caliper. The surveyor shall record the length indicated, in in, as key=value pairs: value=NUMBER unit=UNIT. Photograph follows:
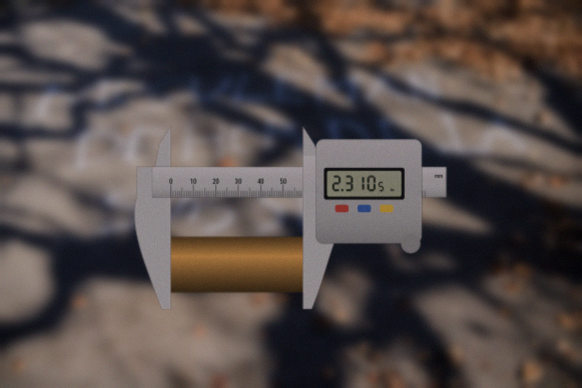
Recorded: value=2.3105 unit=in
